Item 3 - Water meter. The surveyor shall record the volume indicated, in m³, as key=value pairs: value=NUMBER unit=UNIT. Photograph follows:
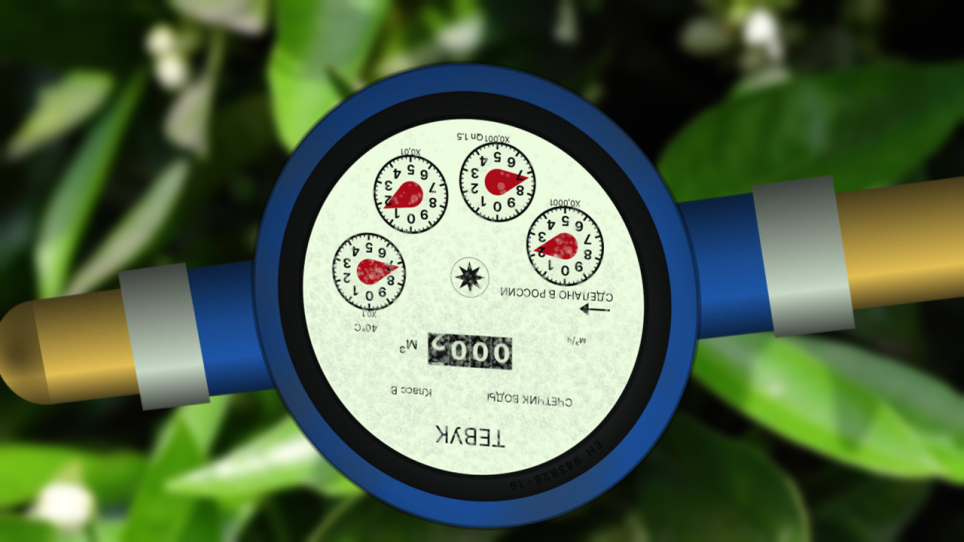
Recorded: value=1.7172 unit=m³
